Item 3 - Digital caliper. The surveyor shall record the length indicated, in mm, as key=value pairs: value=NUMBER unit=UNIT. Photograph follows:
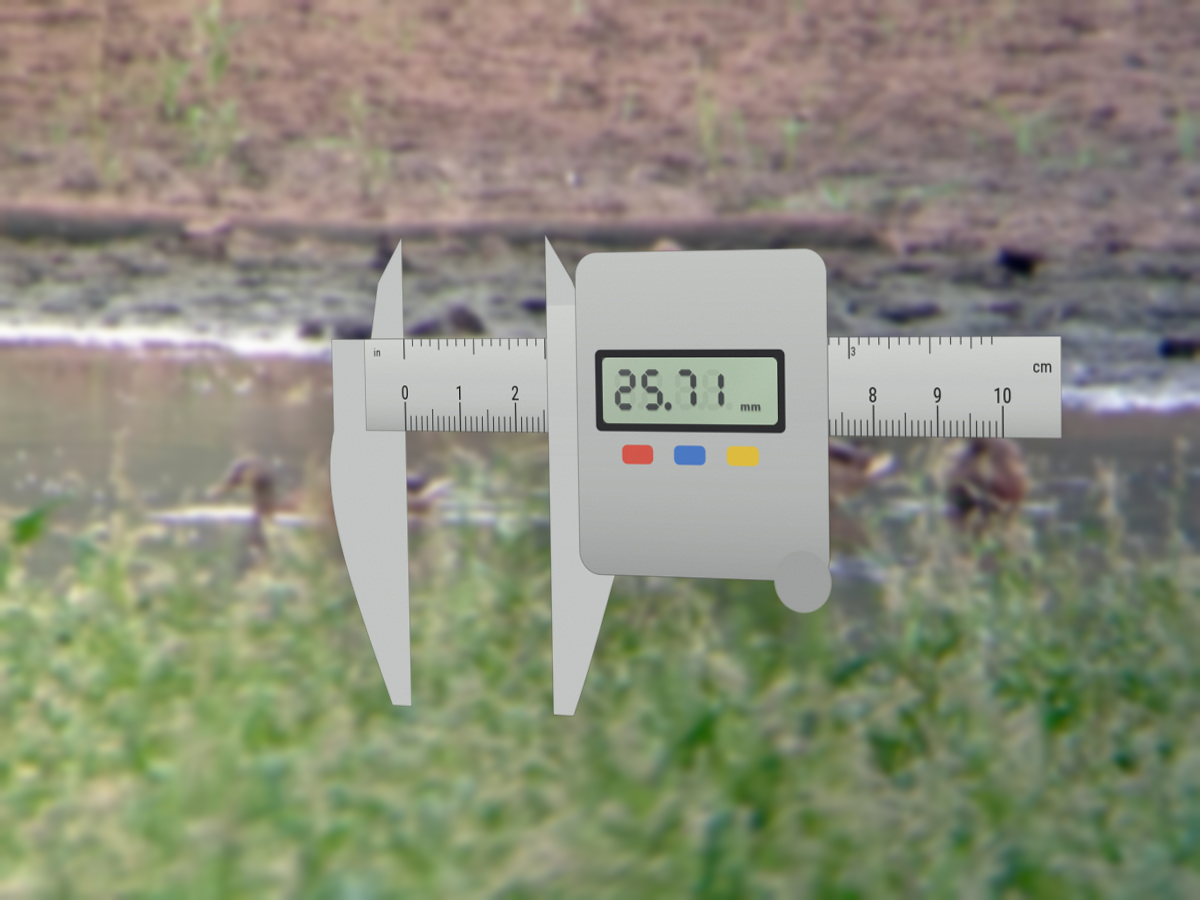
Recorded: value=25.71 unit=mm
